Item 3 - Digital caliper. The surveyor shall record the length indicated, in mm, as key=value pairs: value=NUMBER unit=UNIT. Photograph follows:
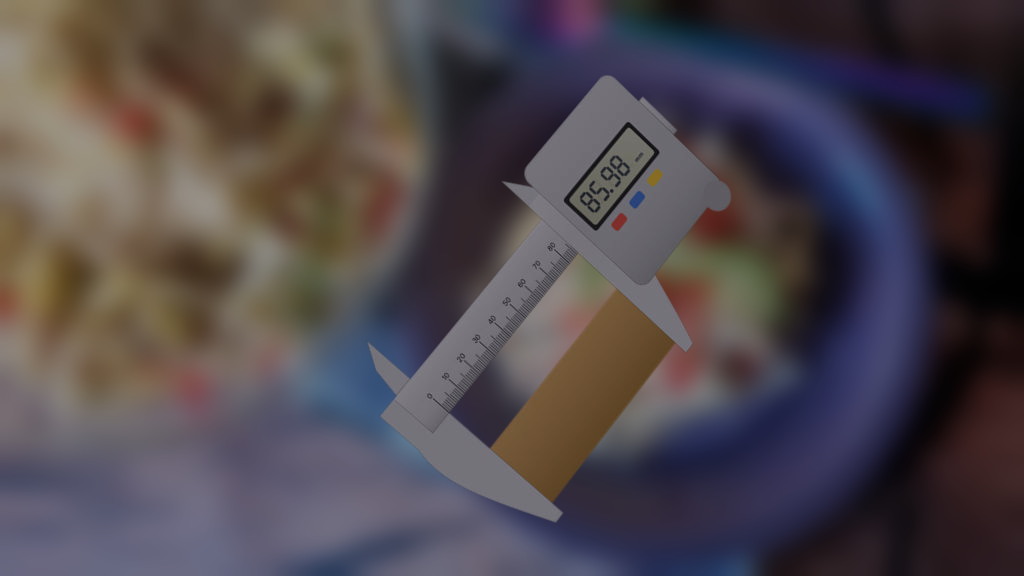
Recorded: value=85.98 unit=mm
